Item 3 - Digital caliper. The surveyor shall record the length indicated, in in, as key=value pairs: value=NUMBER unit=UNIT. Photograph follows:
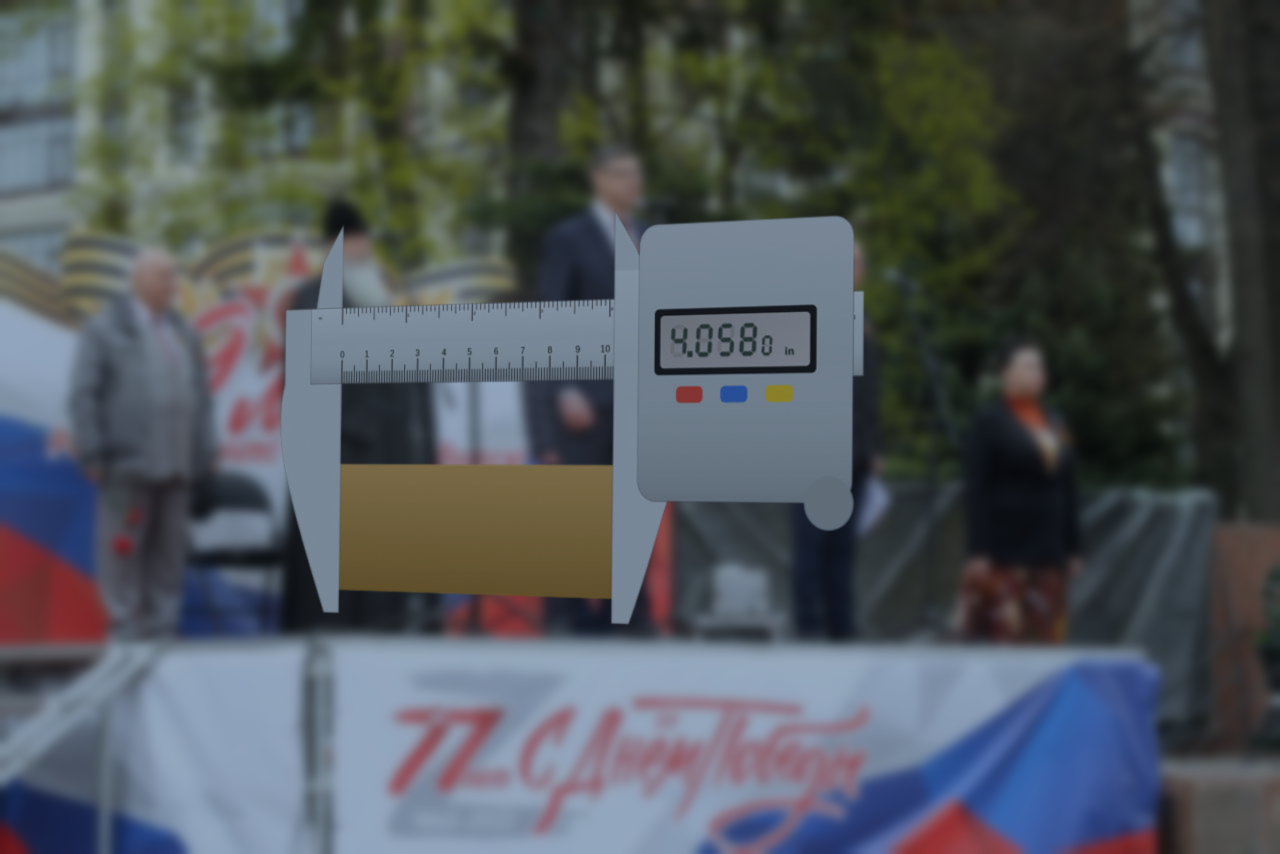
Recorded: value=4.0580 unit=in
